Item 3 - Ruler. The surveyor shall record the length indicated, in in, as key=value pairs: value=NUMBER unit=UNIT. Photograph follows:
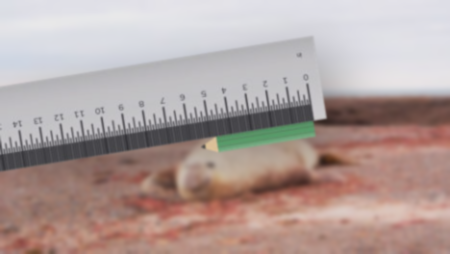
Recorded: value=5.5 unit=in
